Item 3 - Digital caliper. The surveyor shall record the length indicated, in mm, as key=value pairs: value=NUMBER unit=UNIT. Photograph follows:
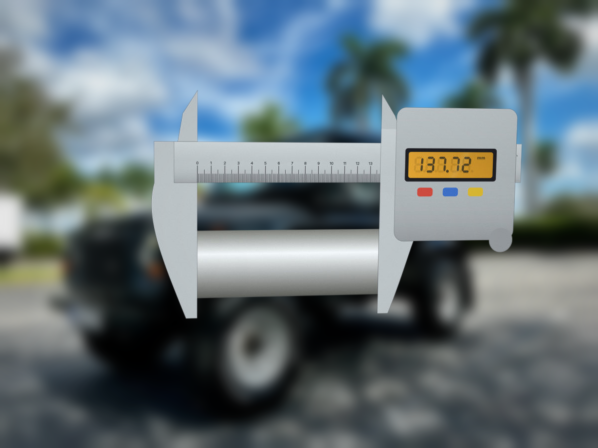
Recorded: value=137.72 unit=mm
